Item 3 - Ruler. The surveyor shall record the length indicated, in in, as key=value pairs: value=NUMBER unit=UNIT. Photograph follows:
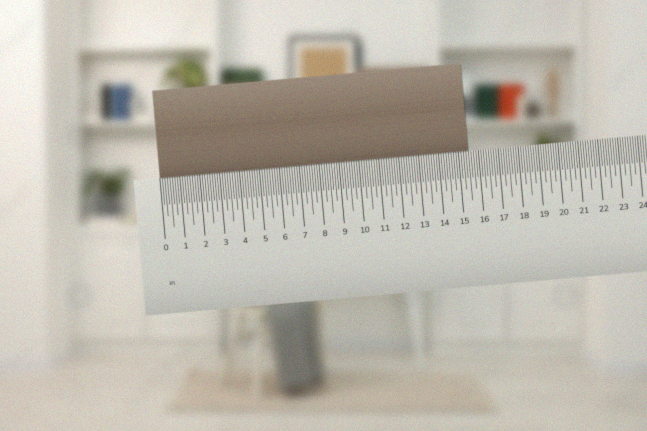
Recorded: value=15.5 unit=in
